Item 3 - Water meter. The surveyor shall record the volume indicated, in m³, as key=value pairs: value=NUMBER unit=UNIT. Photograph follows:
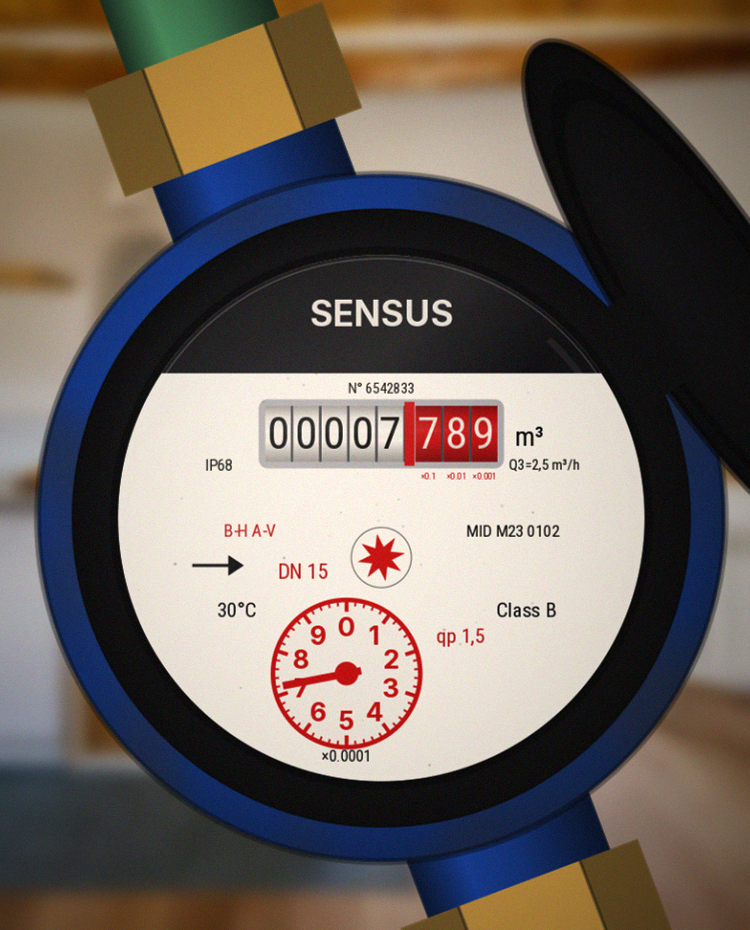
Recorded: value=7.7897 unit=m³
